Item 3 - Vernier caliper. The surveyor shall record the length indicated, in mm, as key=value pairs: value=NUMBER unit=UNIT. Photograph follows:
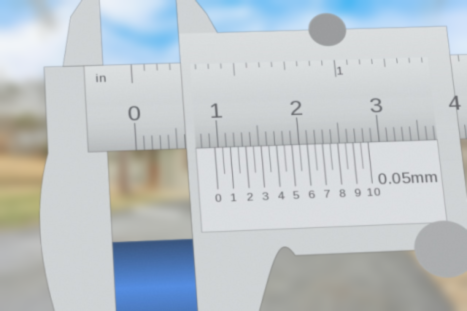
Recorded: value=9.6 unit=mm
